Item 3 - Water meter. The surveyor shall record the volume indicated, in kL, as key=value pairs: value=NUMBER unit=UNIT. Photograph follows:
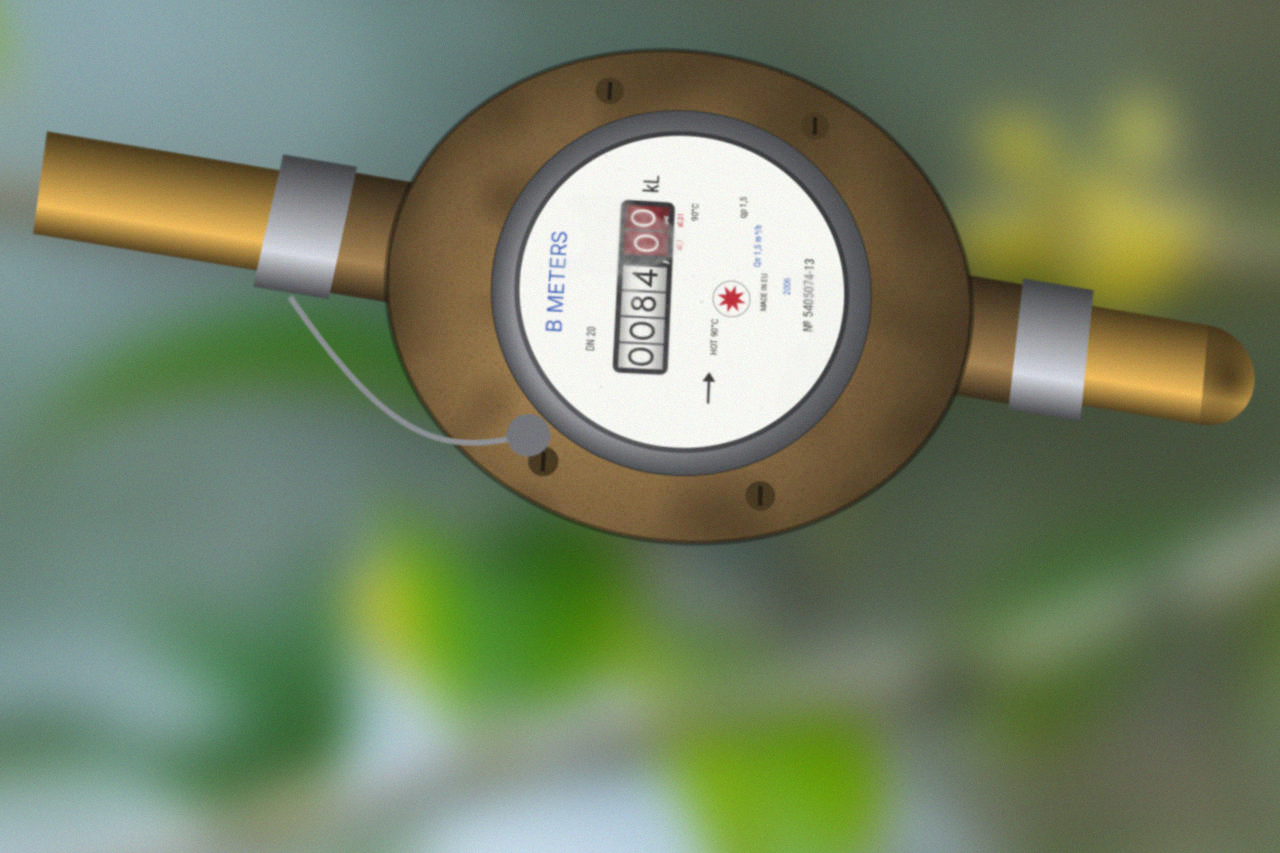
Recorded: value=84.00 unit=kL
